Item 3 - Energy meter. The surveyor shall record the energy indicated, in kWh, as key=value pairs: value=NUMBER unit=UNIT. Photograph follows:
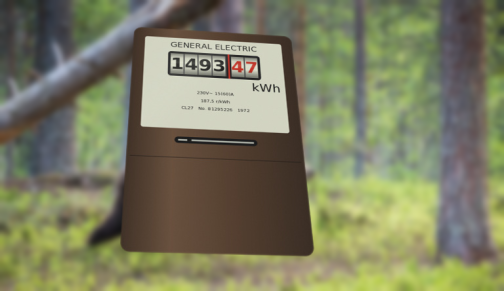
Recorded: value=1493.47 unit=kWh
